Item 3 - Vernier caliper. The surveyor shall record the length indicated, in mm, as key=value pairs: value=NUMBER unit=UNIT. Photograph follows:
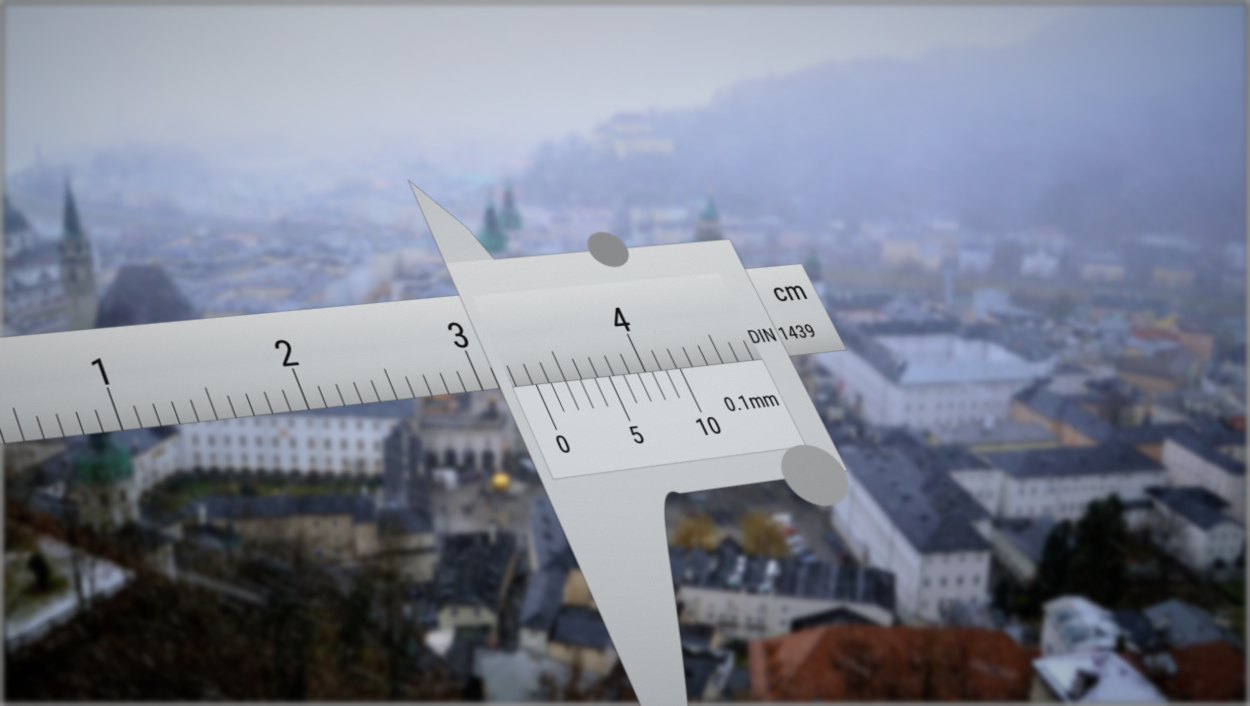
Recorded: value=33.2 unit=mm
